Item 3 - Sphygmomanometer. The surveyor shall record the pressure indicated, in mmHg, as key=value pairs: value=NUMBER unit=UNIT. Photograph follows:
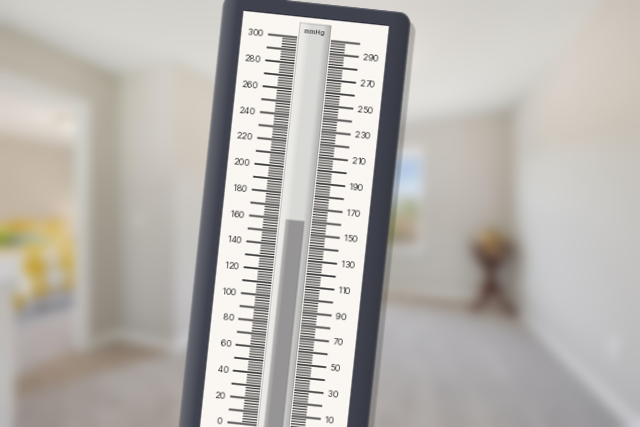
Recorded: value=160 unit=mmHg
